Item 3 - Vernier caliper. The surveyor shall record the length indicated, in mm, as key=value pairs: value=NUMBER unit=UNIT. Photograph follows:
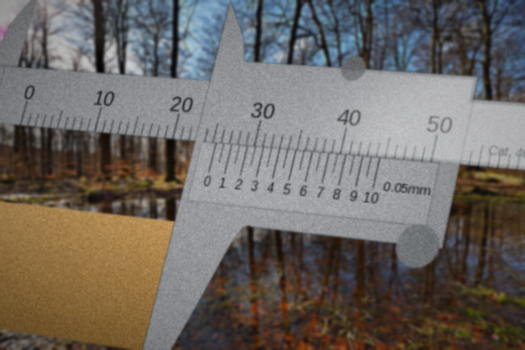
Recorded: value=25.4 unit=mm
